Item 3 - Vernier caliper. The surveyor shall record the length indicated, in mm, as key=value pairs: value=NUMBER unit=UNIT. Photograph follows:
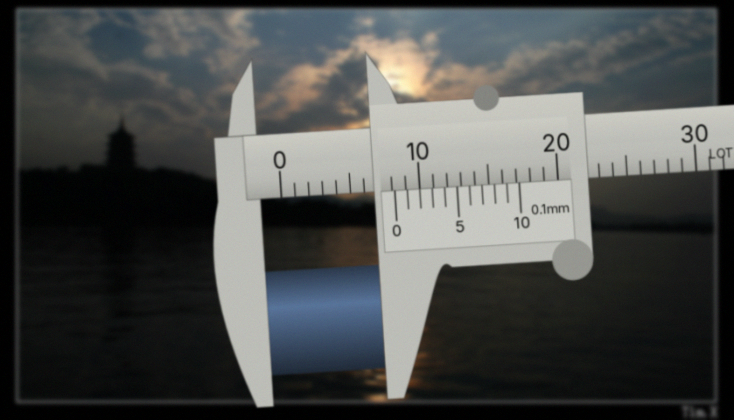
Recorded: value=8.2 unit=mm
